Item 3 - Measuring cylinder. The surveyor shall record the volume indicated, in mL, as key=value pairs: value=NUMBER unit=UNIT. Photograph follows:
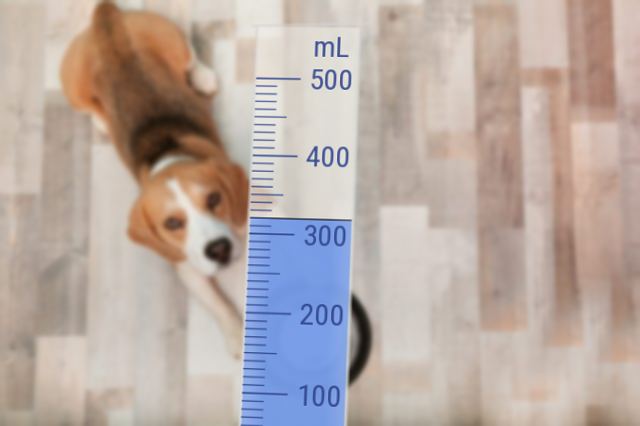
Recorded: value=320 unit=mL
